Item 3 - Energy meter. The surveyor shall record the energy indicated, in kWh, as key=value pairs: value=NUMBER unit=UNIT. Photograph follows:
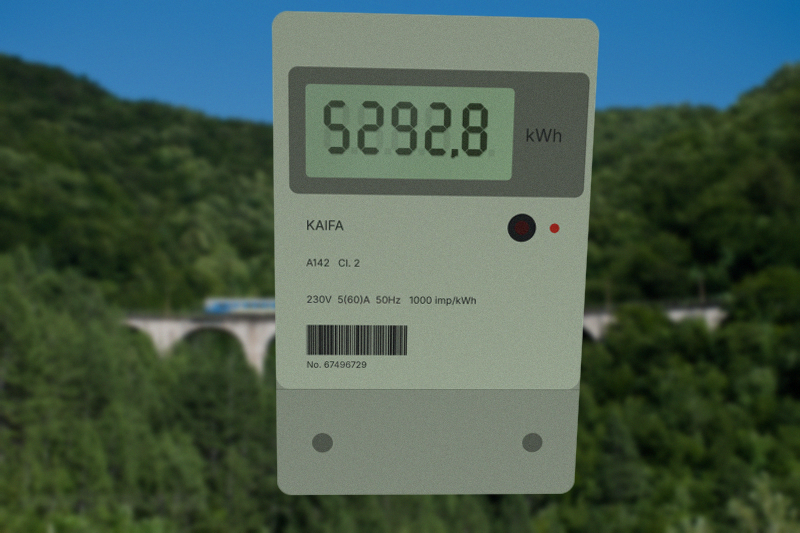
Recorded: value=5292.8 unit=kWh
